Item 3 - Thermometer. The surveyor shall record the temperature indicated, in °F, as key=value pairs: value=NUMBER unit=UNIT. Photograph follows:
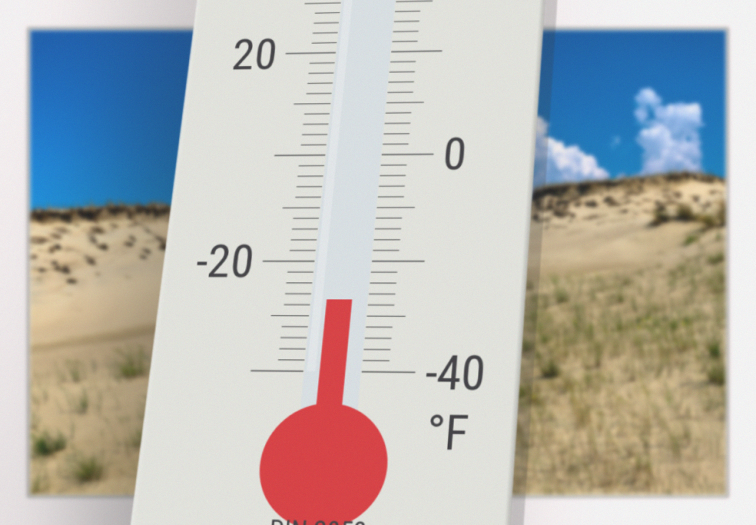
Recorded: value=-27 unit=°F
